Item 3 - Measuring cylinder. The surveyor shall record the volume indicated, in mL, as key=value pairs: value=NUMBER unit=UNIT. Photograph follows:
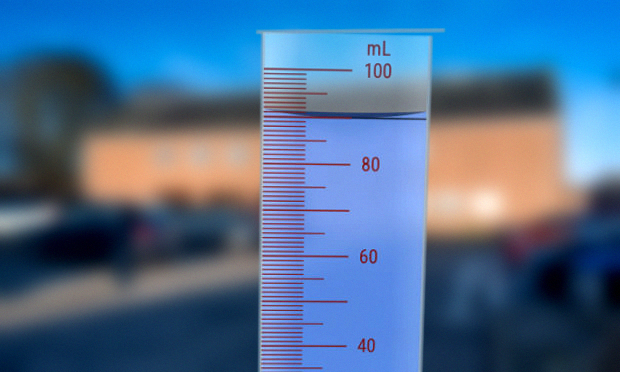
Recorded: value=90 unit=mL
